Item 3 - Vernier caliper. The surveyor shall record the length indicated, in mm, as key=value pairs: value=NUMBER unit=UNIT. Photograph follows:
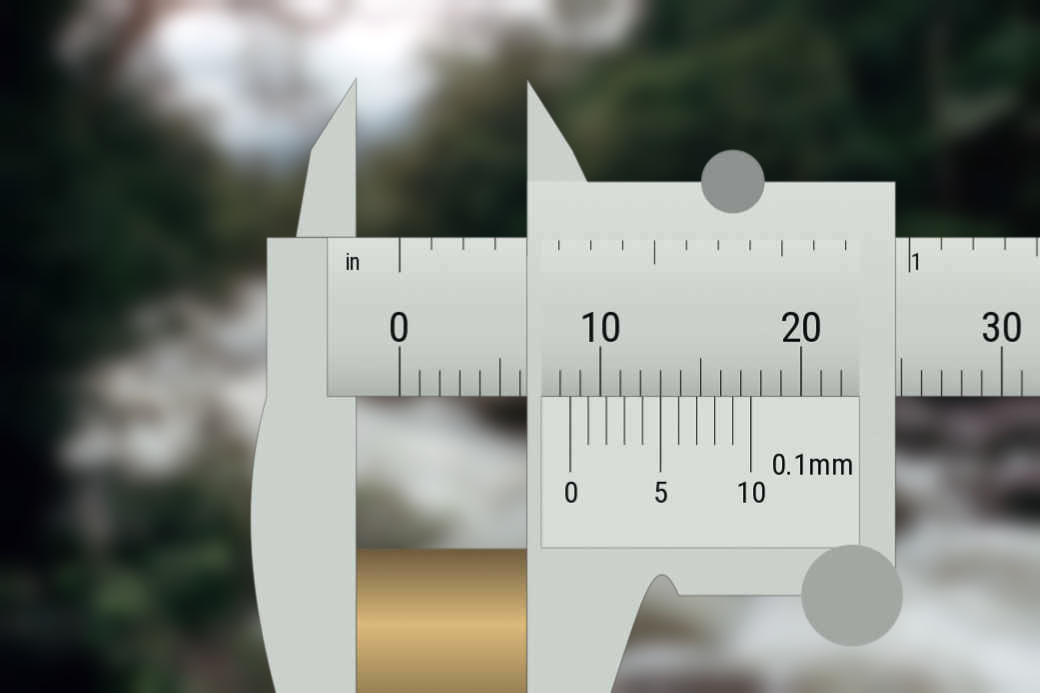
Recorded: value=8.5 unit=mm
